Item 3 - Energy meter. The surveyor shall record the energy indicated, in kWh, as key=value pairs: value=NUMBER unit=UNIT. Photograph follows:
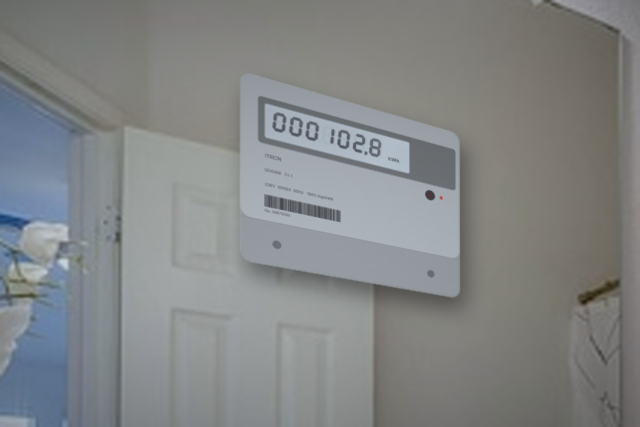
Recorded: value=102.8 unit=kWh
